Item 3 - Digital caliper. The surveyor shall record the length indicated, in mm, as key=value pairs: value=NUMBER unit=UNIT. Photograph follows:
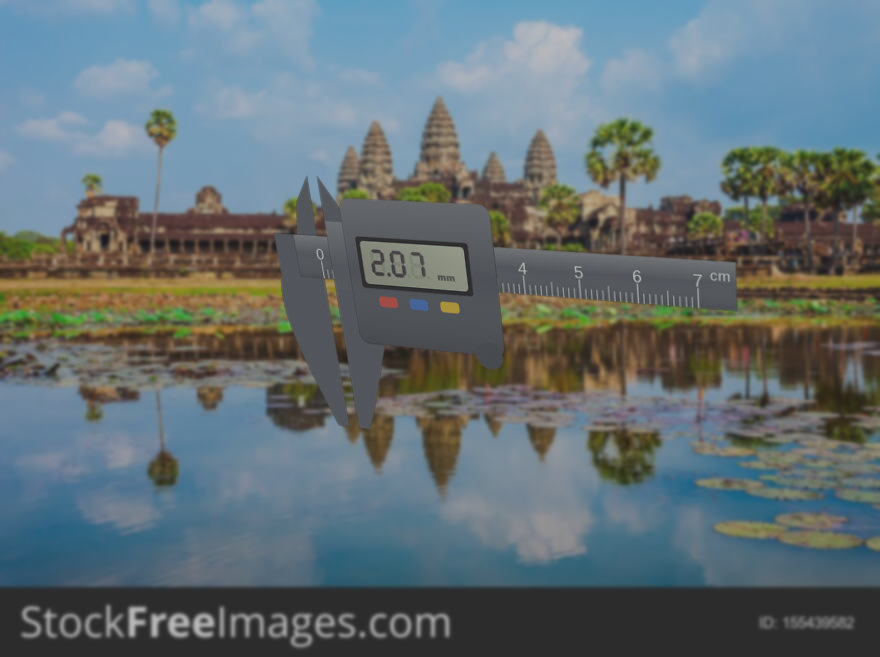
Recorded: value=2.07 unit=mm
